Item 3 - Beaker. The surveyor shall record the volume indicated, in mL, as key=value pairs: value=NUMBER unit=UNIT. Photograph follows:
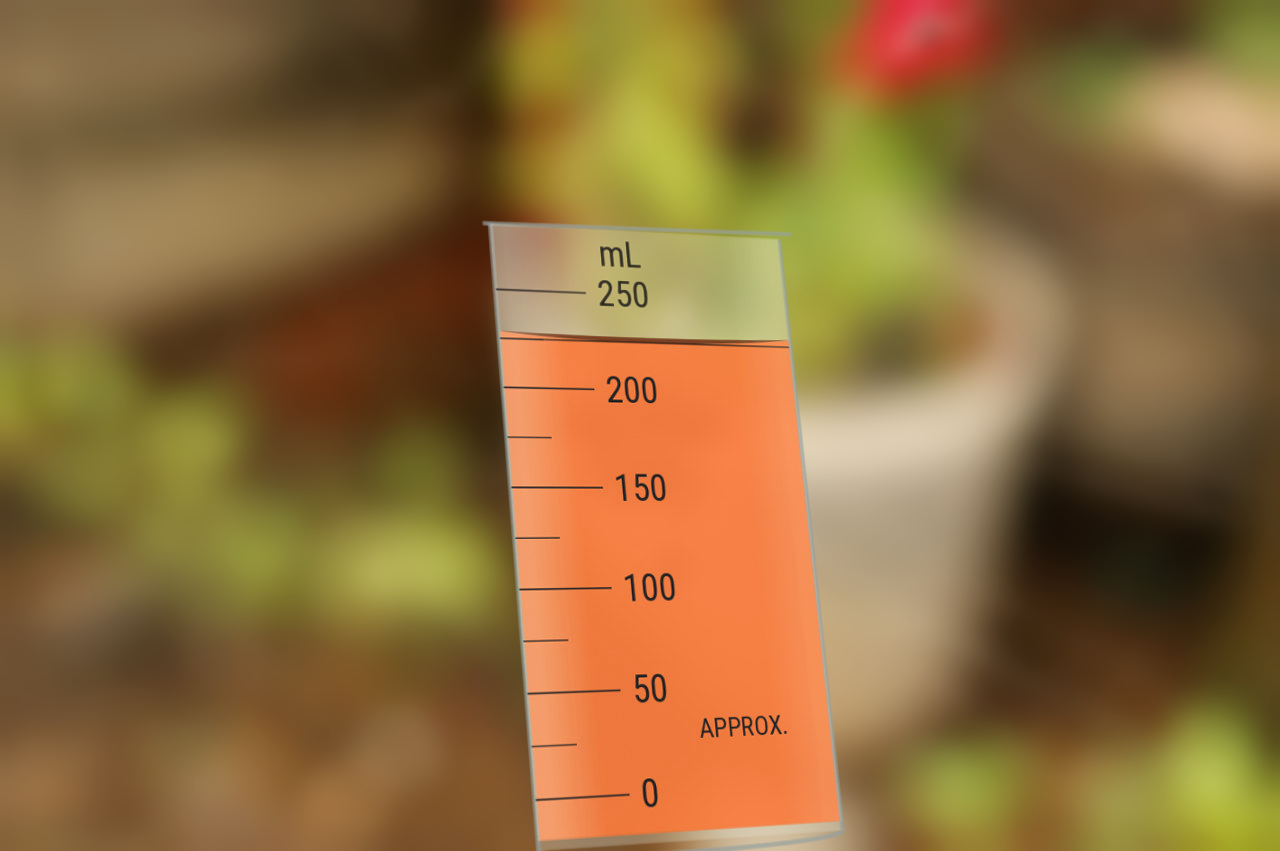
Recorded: value=225 unit=mL
